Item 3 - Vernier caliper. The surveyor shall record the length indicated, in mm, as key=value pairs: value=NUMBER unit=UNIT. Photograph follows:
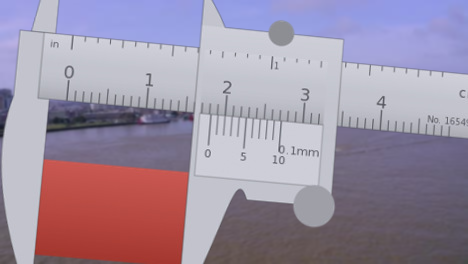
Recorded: value=18.2 unit=mm
